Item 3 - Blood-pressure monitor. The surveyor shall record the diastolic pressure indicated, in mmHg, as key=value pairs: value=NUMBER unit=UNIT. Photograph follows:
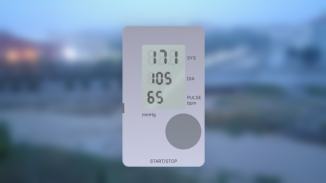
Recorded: value=105 unit=mmHg
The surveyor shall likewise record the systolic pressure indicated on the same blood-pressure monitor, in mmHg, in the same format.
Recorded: value=171 unit=mmHg
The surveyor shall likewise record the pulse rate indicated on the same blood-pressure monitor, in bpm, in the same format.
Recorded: value=65 unit=bpm
